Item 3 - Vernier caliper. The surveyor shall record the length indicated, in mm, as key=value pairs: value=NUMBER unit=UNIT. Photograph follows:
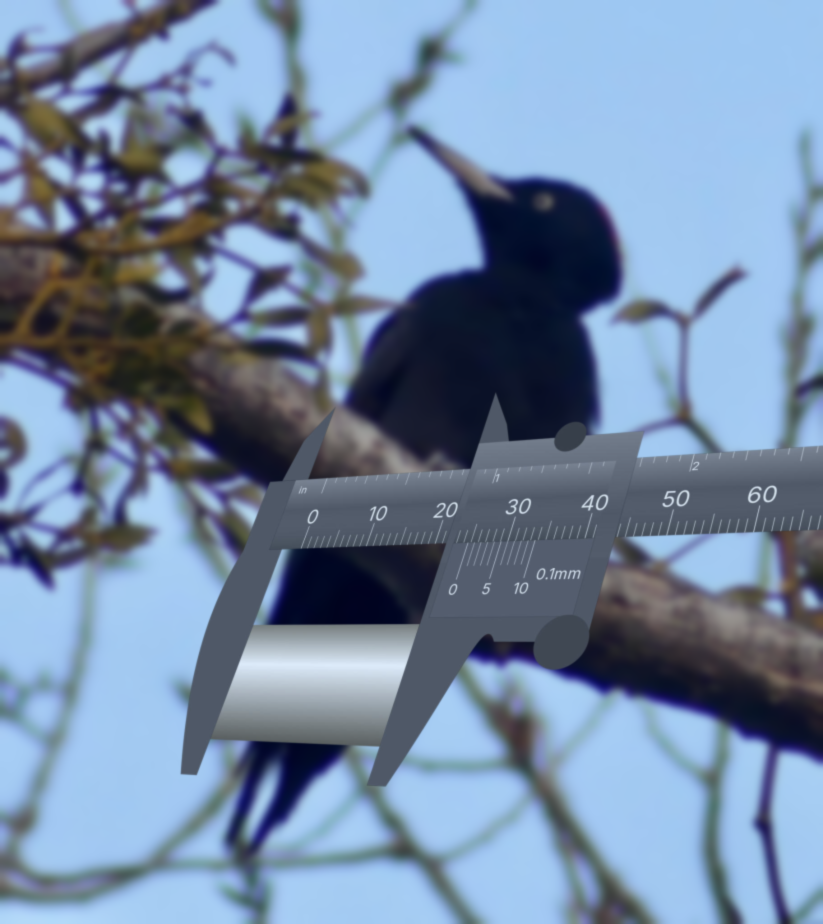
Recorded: value=24.6 unit=mm
